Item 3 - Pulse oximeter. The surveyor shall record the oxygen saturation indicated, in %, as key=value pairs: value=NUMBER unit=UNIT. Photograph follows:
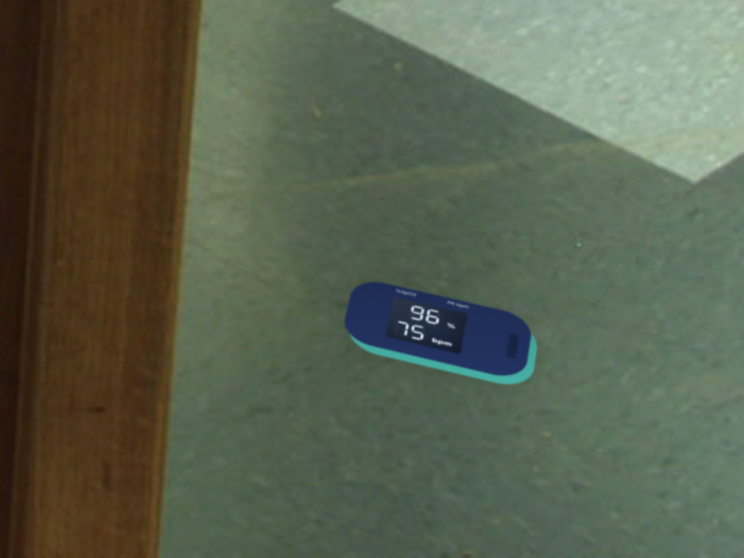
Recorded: value=96 unit=%
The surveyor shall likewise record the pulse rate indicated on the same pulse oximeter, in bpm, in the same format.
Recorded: value=75 unit=bpm
